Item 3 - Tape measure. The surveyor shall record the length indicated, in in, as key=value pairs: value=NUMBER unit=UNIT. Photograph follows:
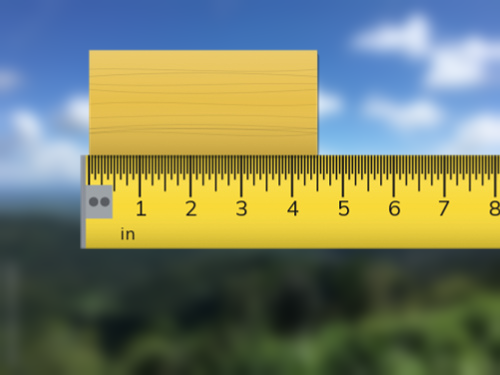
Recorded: value=4.5 unit=in
